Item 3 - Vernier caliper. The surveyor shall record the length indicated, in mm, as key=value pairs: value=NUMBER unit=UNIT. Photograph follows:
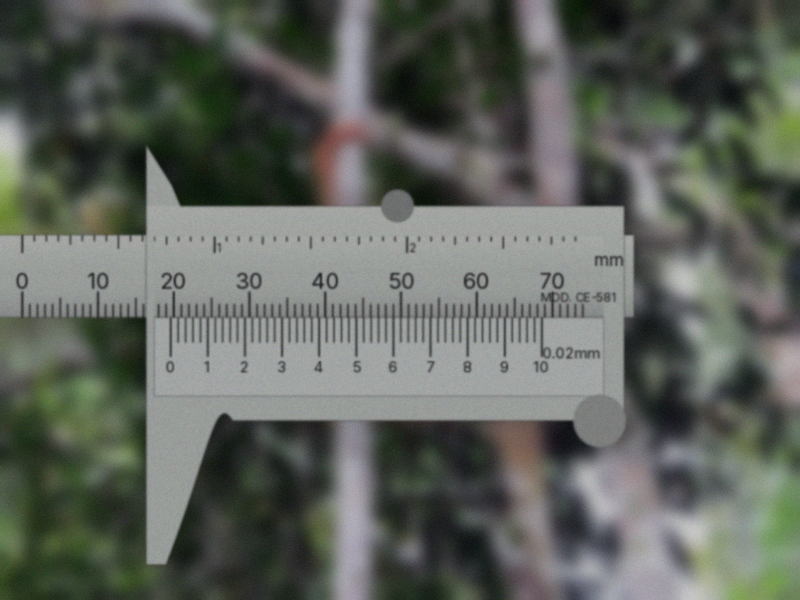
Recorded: value=19.6 unit=mm
